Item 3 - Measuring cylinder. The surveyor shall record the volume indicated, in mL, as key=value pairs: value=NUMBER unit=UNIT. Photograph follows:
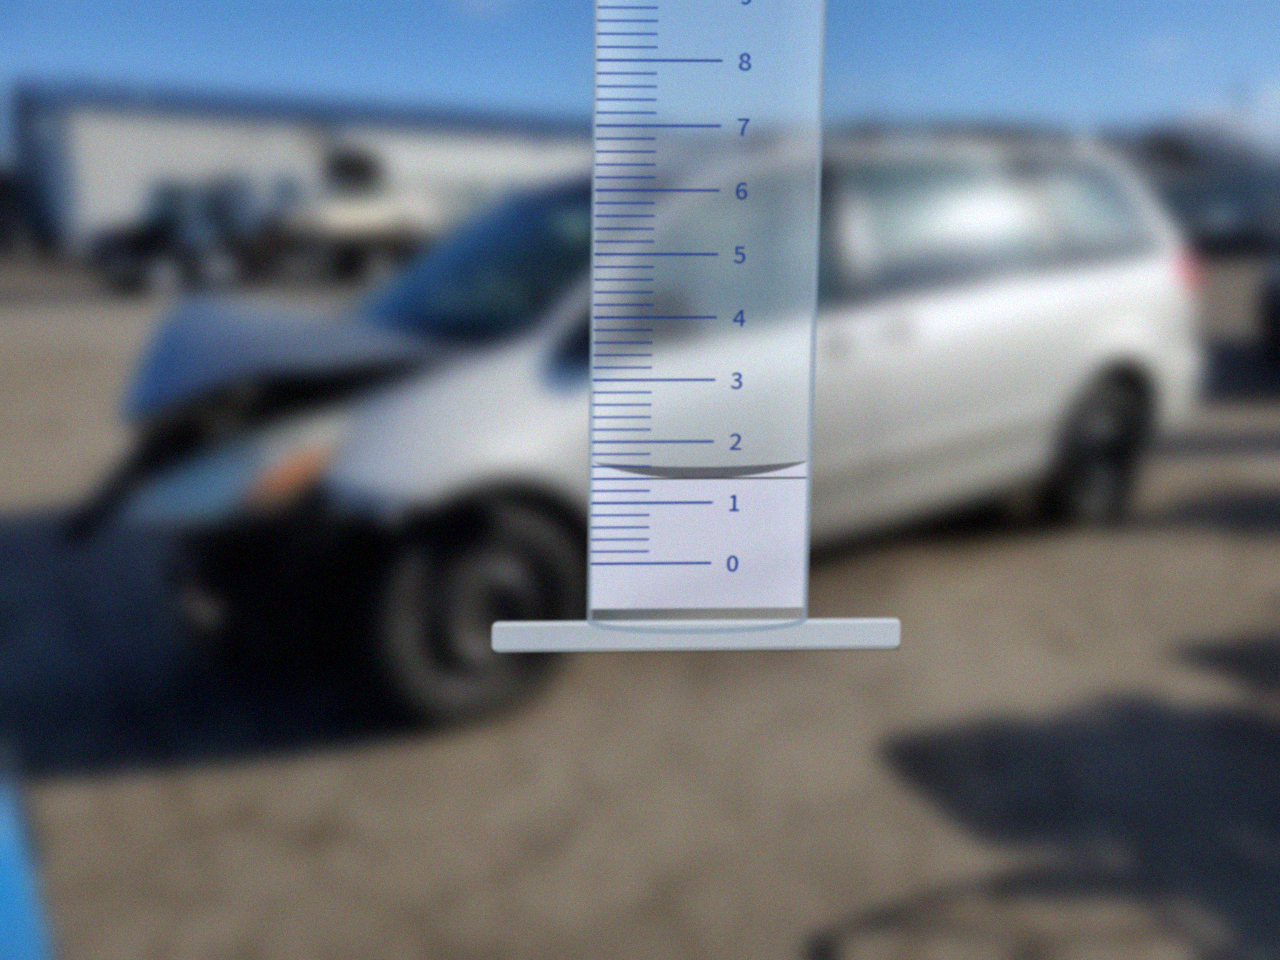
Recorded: value=1.4 unit=mL
